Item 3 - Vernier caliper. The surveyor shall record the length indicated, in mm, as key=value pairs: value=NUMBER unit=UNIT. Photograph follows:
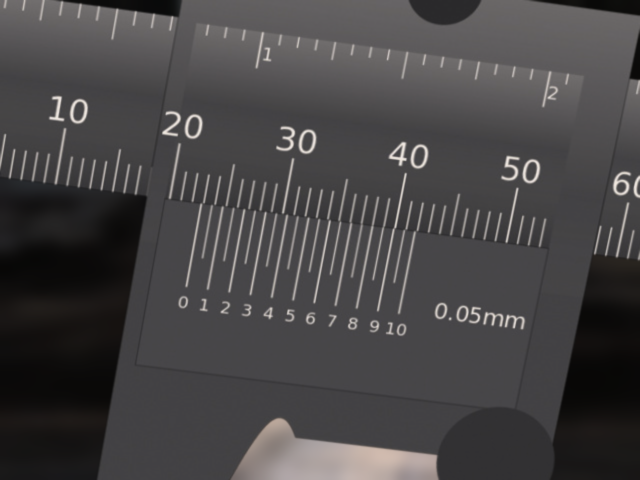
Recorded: value=22.8 unit=mm
